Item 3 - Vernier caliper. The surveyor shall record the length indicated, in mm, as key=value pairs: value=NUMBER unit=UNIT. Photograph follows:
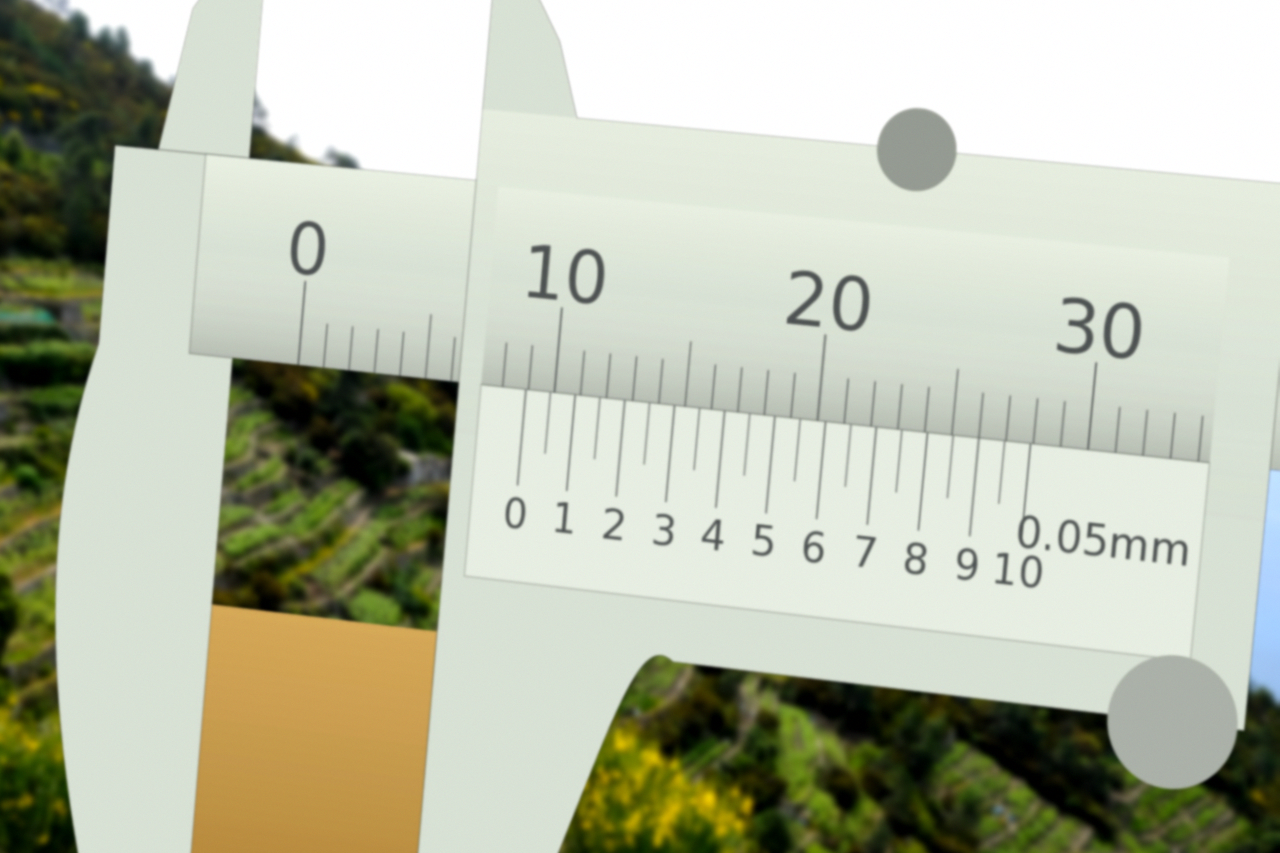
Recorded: value=8.9 unit=mm
